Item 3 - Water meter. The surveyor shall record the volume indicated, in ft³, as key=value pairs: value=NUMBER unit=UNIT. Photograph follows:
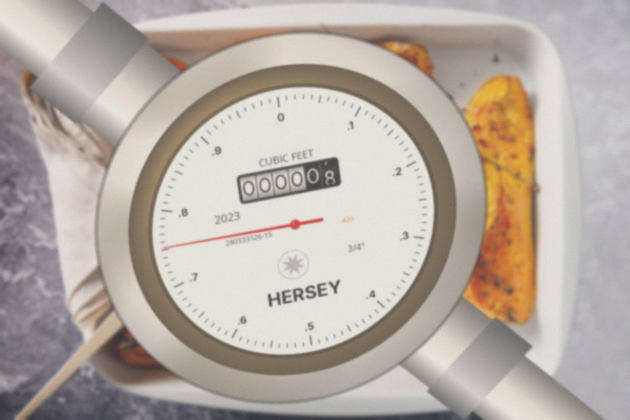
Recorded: value=7.75 unit=ft³
